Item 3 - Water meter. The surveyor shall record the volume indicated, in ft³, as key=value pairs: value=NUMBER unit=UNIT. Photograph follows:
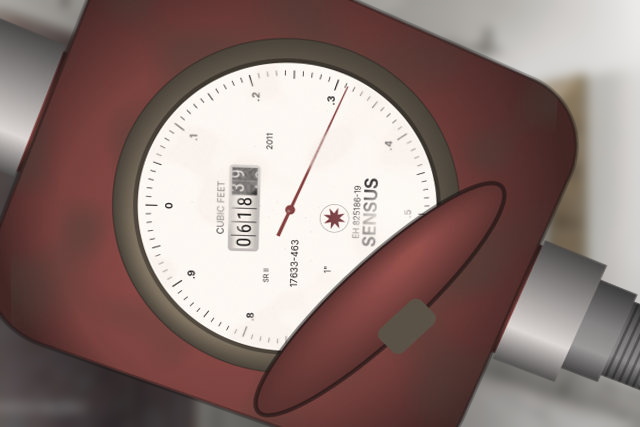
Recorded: value=61839.31 unit=ft³
